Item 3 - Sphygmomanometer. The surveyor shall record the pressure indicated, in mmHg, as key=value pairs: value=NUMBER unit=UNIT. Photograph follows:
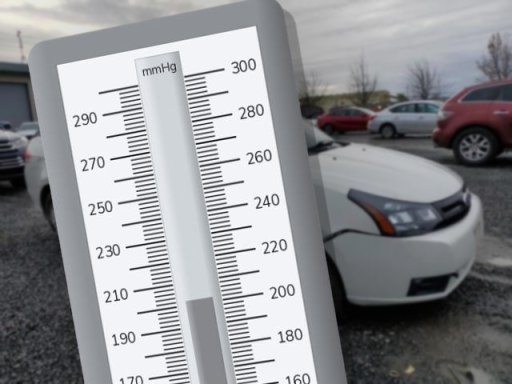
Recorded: value=202 unit=mmHg
